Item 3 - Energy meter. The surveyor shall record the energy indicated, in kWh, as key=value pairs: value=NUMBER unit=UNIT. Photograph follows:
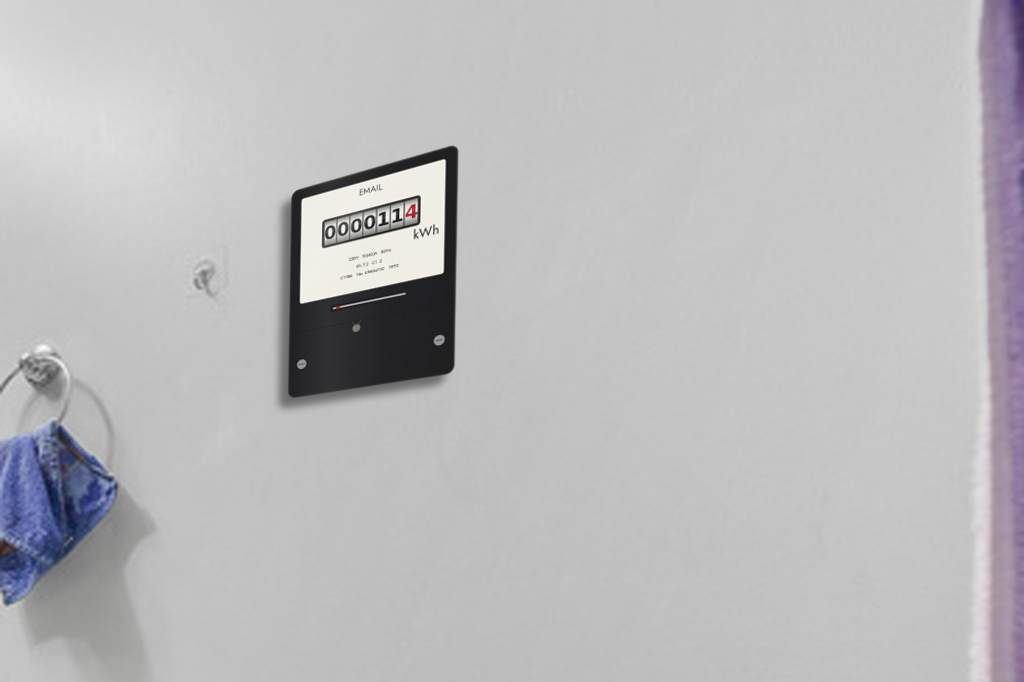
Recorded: value=11.4 unit=kWh
